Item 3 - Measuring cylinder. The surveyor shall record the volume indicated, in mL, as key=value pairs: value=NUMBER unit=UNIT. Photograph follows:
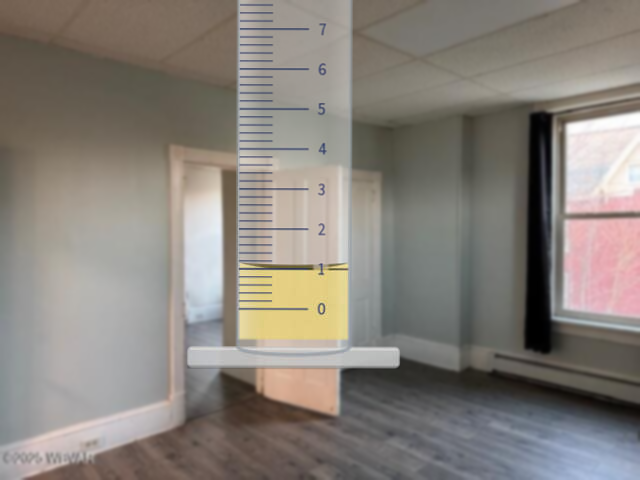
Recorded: value=1 unit=mL
